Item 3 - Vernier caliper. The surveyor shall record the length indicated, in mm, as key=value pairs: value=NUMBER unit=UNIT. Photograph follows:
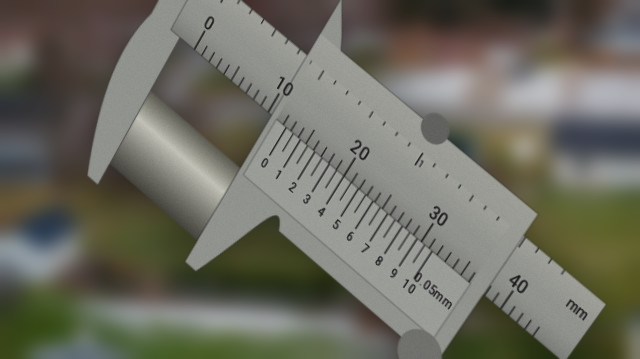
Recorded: value=12.4 unit=mm
